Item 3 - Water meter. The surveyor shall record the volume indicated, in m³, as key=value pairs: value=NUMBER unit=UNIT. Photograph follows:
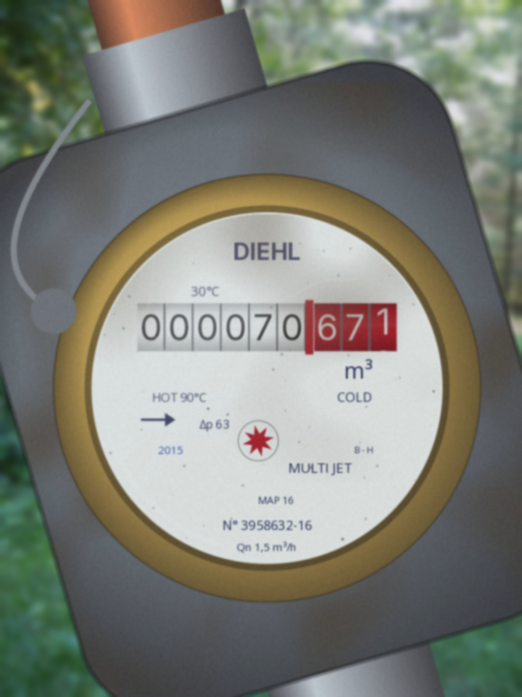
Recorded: value=70.671 unit=m³
